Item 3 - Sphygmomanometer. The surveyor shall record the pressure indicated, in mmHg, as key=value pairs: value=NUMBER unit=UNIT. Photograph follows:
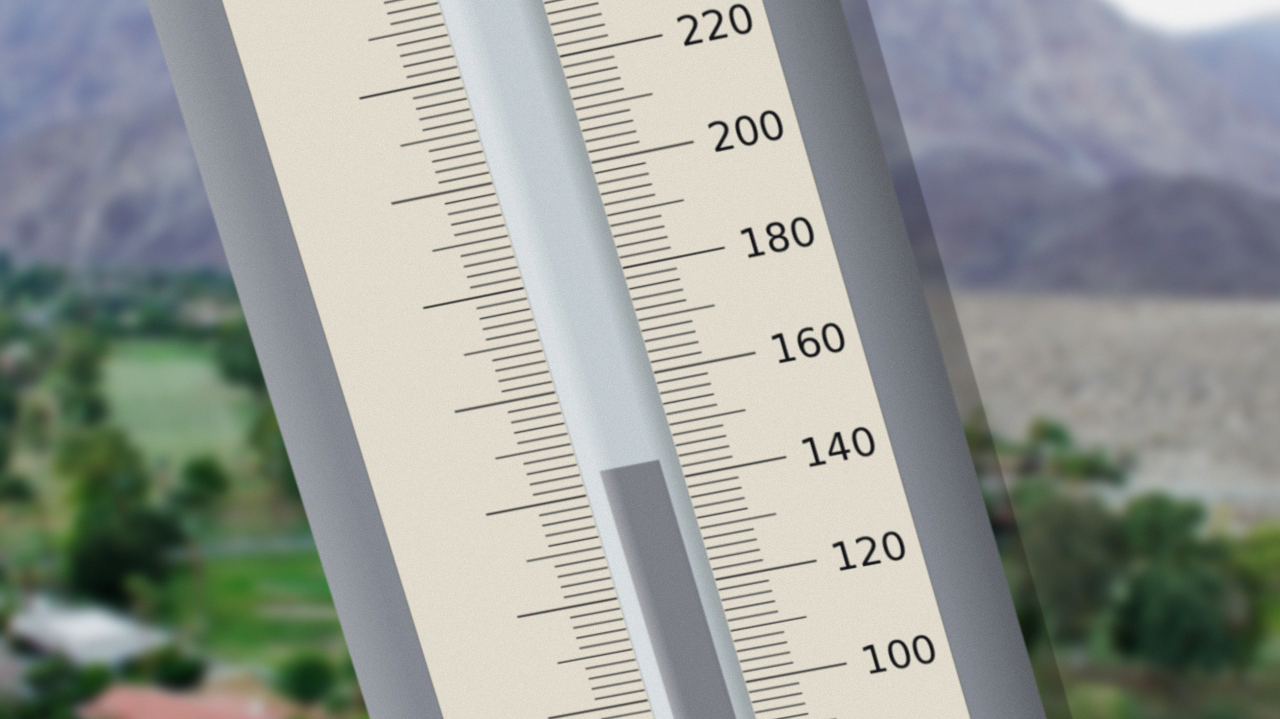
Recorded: value=144 unit=mmHg
